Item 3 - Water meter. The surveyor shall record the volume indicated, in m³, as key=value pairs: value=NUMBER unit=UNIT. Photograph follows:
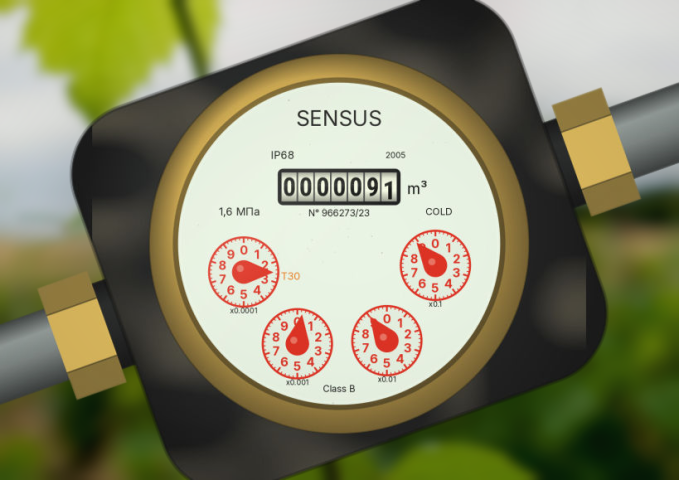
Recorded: value=90.8902 unit=m³
